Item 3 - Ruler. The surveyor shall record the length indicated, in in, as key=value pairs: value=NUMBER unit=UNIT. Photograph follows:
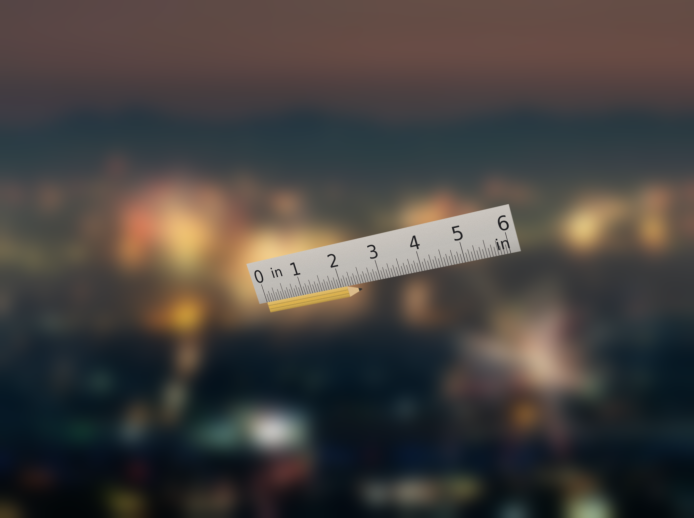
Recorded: value=2.5 unit=in
